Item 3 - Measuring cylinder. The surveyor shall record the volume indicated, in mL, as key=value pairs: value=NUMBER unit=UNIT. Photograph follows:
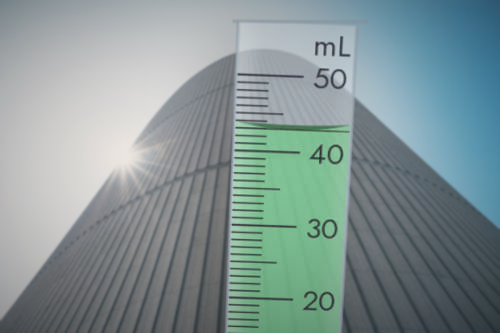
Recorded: value=43 unit=mL
